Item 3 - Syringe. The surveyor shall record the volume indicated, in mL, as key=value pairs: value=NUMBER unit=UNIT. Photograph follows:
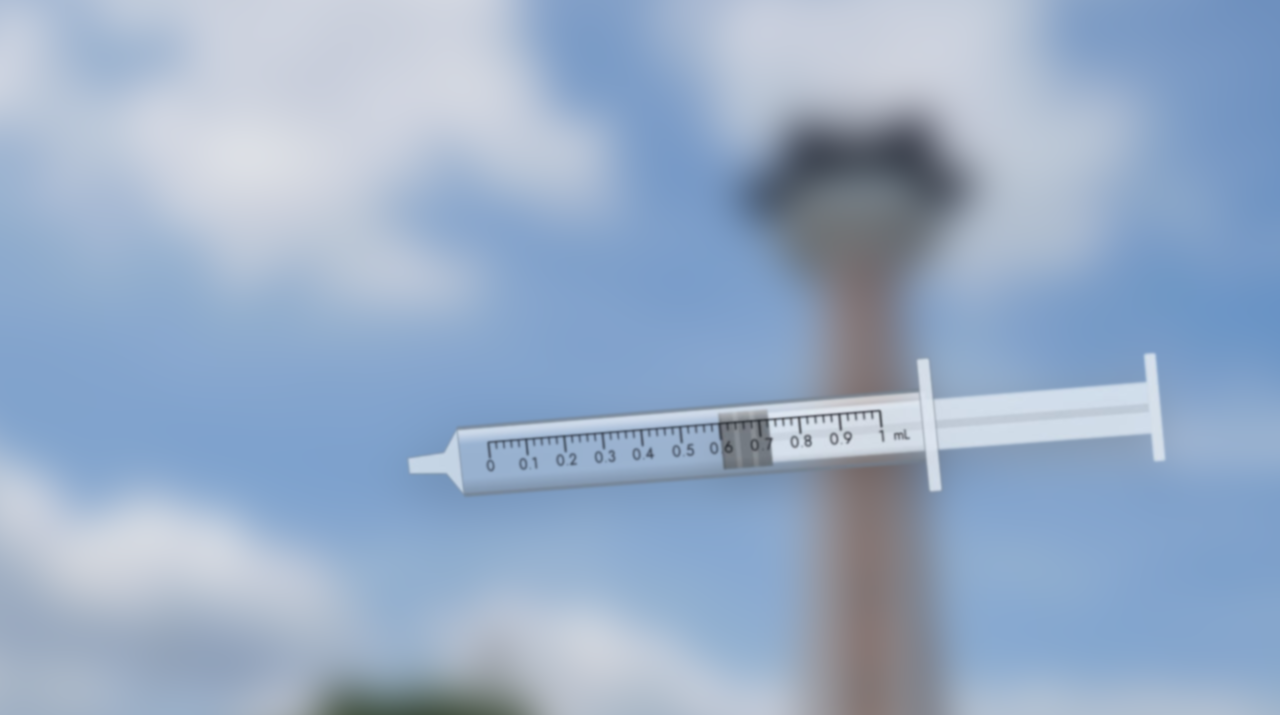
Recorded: value=0.6 unit=mL
